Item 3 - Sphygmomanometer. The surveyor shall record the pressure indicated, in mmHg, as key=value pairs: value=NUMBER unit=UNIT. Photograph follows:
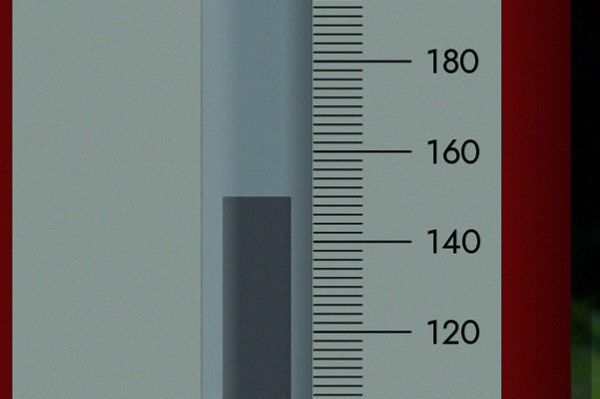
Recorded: value=150 unit=mmHg
